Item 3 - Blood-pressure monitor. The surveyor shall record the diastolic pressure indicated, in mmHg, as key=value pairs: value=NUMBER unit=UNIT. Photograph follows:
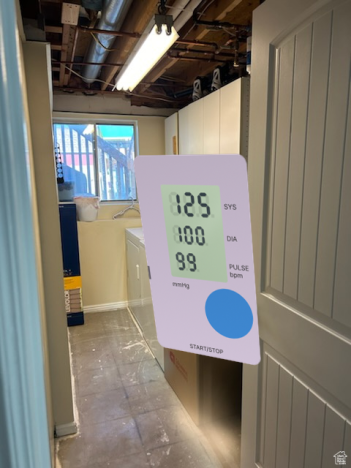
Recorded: value=100 unit=mmHg
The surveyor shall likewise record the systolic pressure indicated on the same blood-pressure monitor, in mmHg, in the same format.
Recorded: value=125 unit=mmHg
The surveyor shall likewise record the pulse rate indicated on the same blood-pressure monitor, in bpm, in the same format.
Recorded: value=99 unit=bpm
